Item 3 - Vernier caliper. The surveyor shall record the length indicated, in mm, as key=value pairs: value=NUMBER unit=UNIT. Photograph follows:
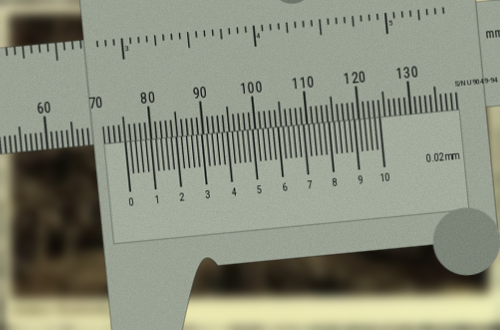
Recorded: value=75.0 unit=mm
